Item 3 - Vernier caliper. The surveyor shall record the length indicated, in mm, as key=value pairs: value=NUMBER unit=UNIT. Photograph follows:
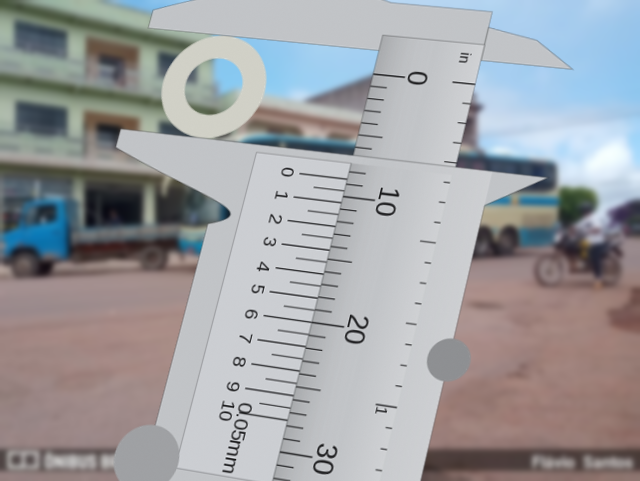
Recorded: value=8.6 unit=mm
